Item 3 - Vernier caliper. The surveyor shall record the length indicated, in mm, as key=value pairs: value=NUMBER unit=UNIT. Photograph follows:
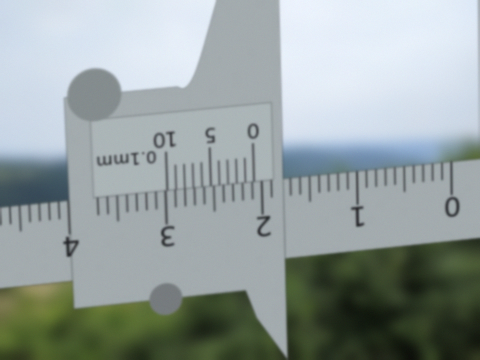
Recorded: value=20.8 unit=mm
